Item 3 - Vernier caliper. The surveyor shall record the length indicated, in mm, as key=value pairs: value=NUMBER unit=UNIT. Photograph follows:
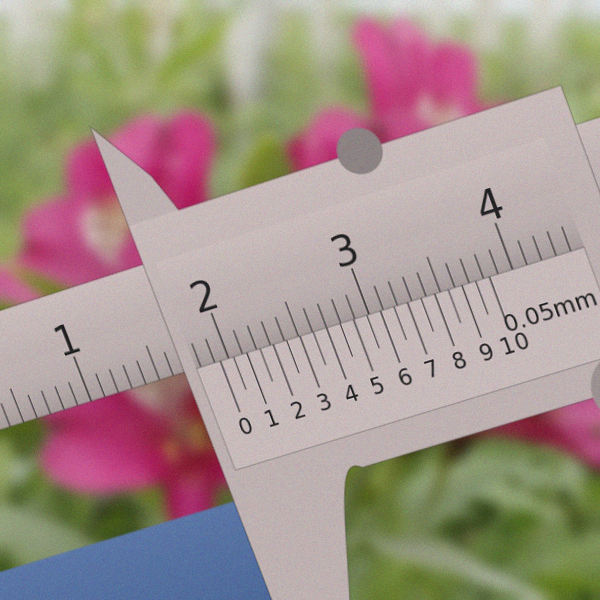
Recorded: value=19.4 unit=mm
